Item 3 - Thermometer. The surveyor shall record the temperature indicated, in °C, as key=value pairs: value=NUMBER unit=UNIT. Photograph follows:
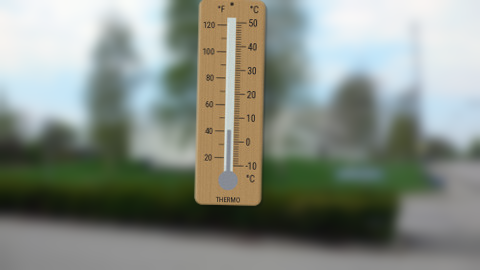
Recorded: value=5 unit=°C
